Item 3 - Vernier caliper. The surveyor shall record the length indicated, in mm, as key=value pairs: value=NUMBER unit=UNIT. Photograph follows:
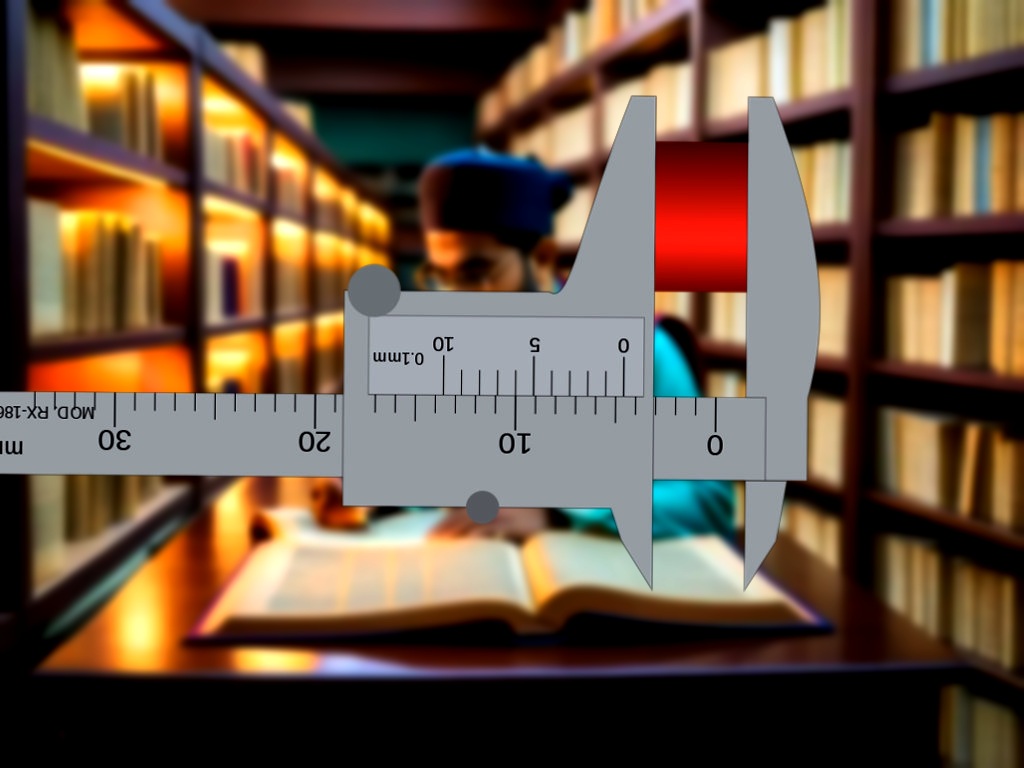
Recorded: value=4.6 unit=mm
